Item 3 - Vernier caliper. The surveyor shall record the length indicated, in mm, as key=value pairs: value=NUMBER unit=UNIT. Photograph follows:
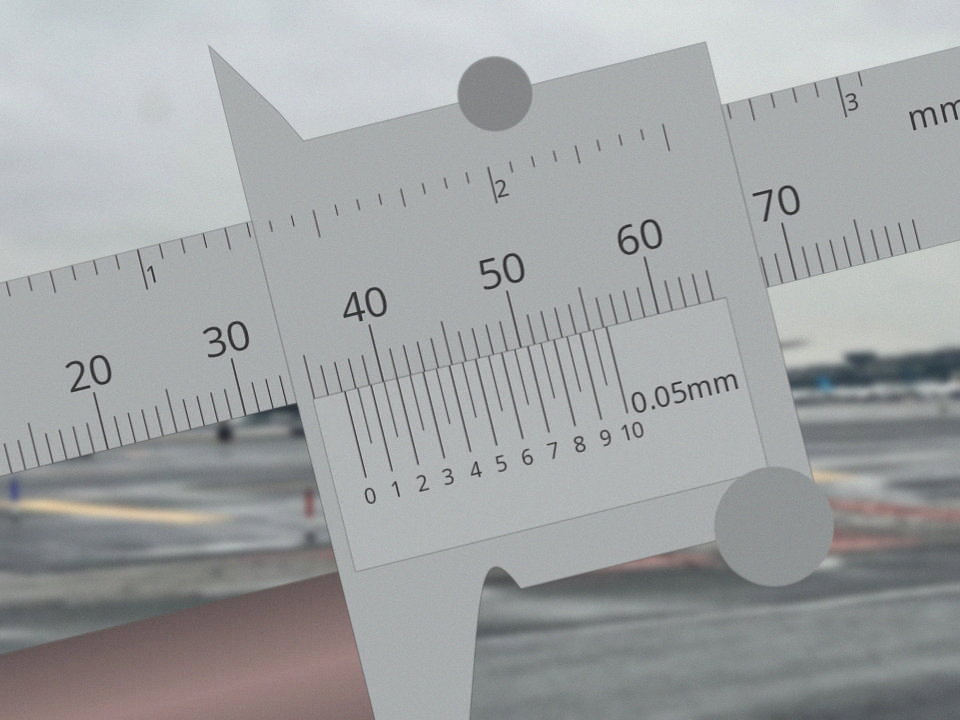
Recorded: value=37.2 unit=mm
